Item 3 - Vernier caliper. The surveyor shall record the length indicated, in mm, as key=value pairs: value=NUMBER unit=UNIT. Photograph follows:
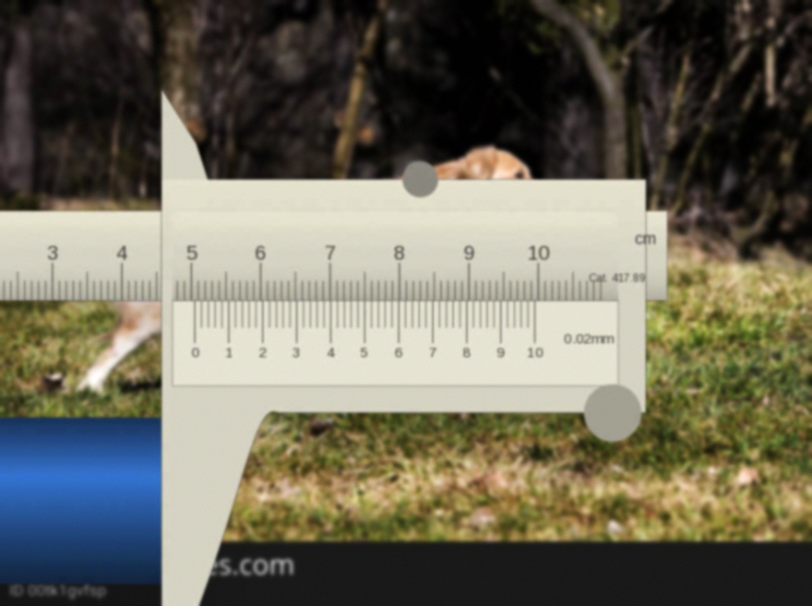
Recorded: value=50.5 unit=mm
